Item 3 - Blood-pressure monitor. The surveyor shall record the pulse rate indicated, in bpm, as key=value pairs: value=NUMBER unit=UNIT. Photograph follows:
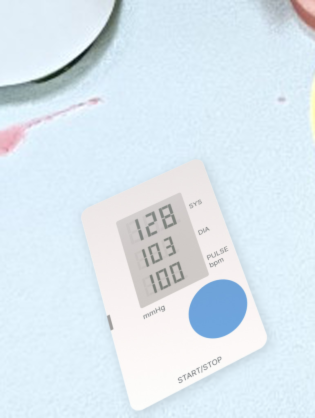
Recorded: value=100 unit=bpm
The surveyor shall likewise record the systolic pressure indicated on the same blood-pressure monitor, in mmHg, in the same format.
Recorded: value=128 unit=mmHg
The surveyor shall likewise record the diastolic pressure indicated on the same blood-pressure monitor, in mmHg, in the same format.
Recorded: value=103 unit=mmHg
